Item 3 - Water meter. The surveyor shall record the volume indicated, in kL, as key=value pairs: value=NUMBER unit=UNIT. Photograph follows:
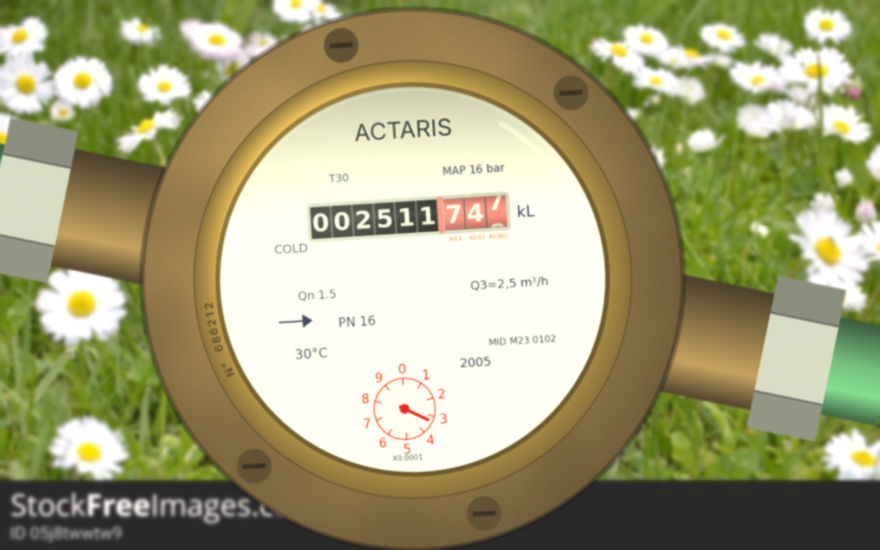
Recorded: value=2511.7473 unit=kL
